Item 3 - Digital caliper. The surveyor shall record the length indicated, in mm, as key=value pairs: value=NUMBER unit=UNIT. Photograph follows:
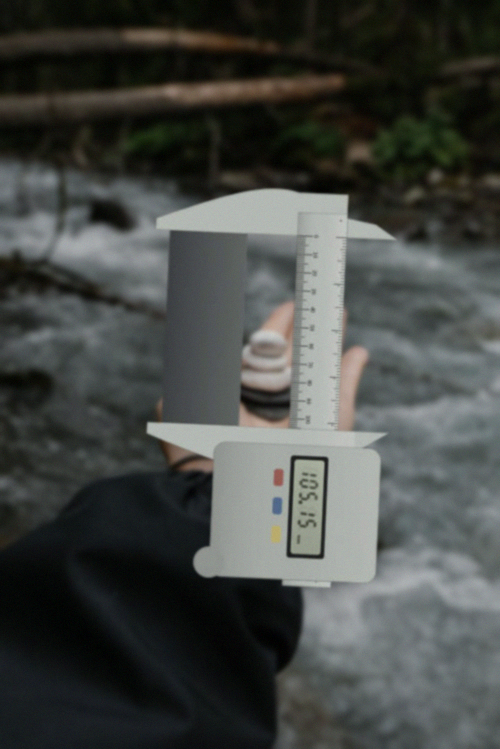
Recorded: value=105.15 unit=mm
